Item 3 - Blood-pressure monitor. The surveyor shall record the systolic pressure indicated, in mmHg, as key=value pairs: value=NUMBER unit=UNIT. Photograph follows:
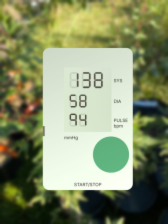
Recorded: value=138 unit=mmHg
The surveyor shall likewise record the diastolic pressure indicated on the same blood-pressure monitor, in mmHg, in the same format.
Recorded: value=58 unit=mmHg
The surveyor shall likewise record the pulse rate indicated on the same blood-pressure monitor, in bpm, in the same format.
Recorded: value=94 unit=bpm
